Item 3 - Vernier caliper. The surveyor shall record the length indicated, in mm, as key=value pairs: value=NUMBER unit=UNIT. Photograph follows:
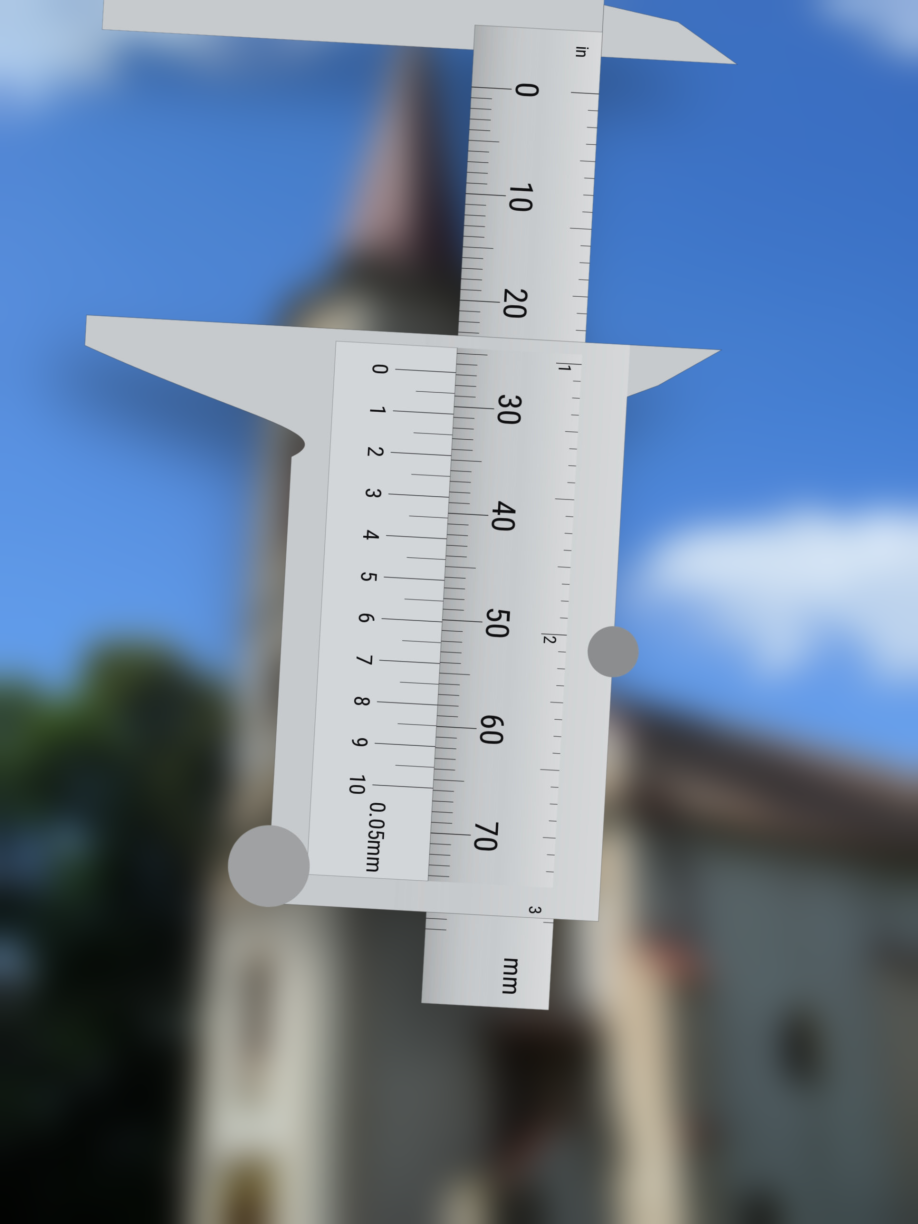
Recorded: value=26.8 unit=mm
